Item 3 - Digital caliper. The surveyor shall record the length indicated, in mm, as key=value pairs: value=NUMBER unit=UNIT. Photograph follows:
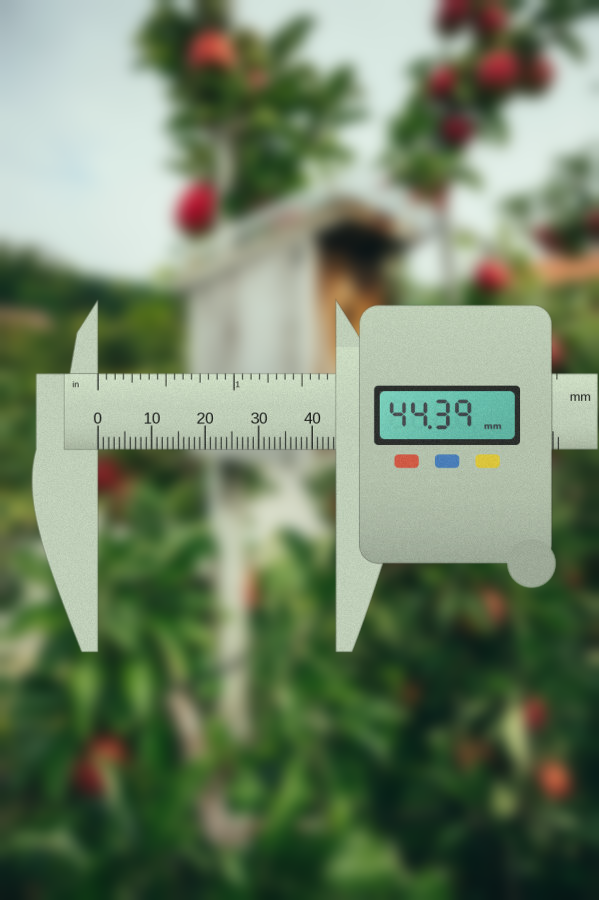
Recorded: value=44.39 unit=mm
